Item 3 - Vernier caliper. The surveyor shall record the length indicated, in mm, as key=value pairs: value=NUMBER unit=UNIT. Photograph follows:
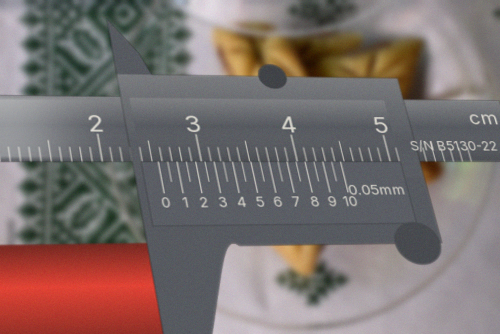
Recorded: value=25.6 unit=mm
